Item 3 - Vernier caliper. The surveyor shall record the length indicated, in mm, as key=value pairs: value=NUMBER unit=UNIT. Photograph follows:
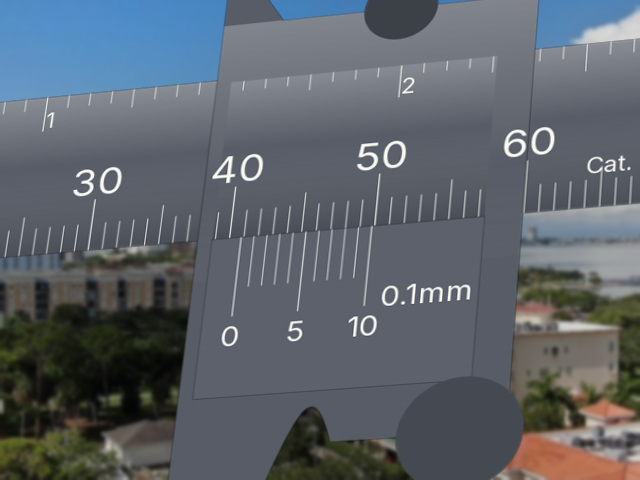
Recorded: value=40.8 unit=mm
